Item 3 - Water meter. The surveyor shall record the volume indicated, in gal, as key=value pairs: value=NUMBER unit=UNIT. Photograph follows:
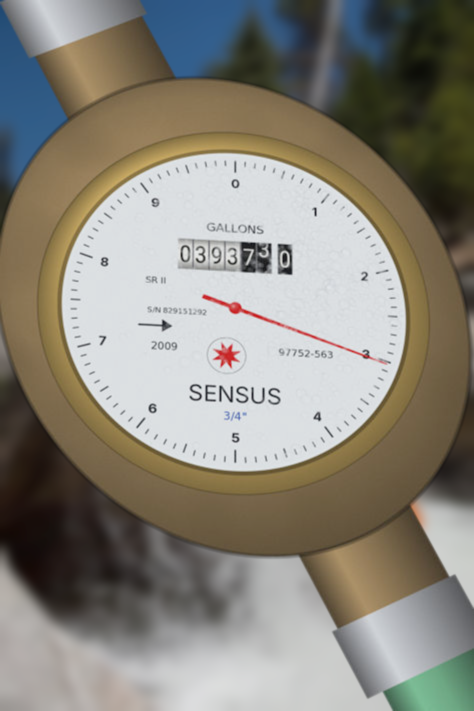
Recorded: value=393733.0 unit=gal
